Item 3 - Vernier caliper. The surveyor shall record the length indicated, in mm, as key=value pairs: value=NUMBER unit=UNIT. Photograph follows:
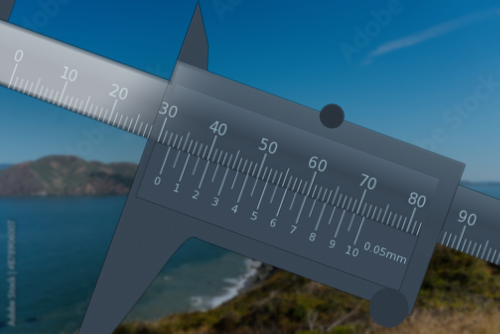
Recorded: value=32.5 unit=mm
